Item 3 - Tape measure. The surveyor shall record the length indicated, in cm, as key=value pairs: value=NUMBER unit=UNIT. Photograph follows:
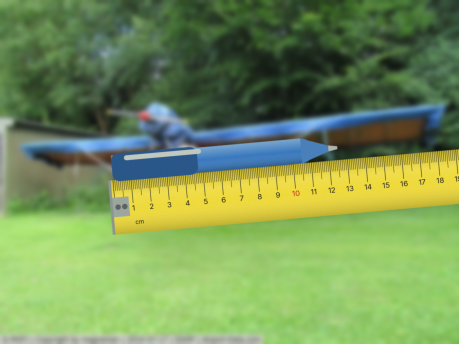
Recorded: value=12.5 unit=cm
